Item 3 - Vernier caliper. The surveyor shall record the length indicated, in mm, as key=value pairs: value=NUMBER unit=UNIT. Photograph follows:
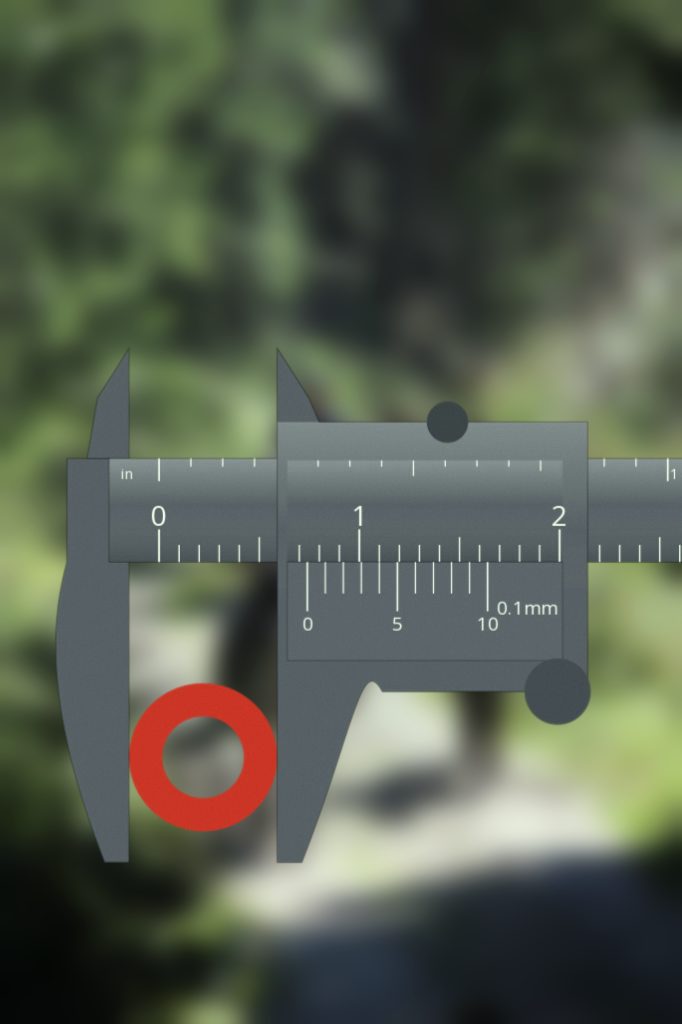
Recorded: value=7.4 unit=mm
